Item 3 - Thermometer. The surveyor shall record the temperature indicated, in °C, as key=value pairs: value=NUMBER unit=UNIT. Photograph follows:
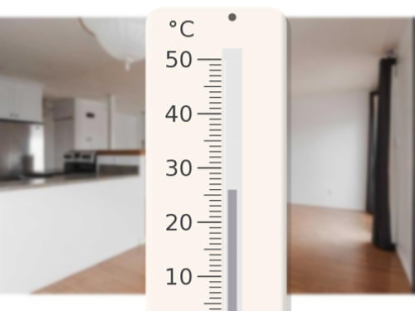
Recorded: value=26 unit=°C
